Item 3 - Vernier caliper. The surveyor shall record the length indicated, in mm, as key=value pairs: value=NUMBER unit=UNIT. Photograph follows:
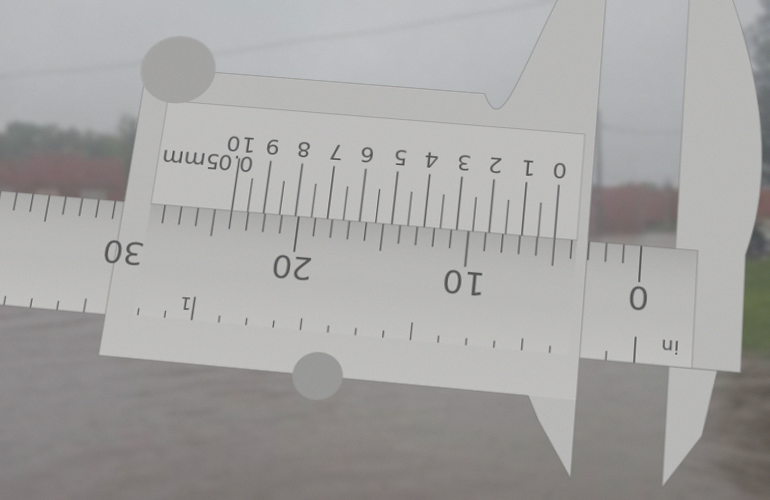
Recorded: value=5.0 unit=mm
